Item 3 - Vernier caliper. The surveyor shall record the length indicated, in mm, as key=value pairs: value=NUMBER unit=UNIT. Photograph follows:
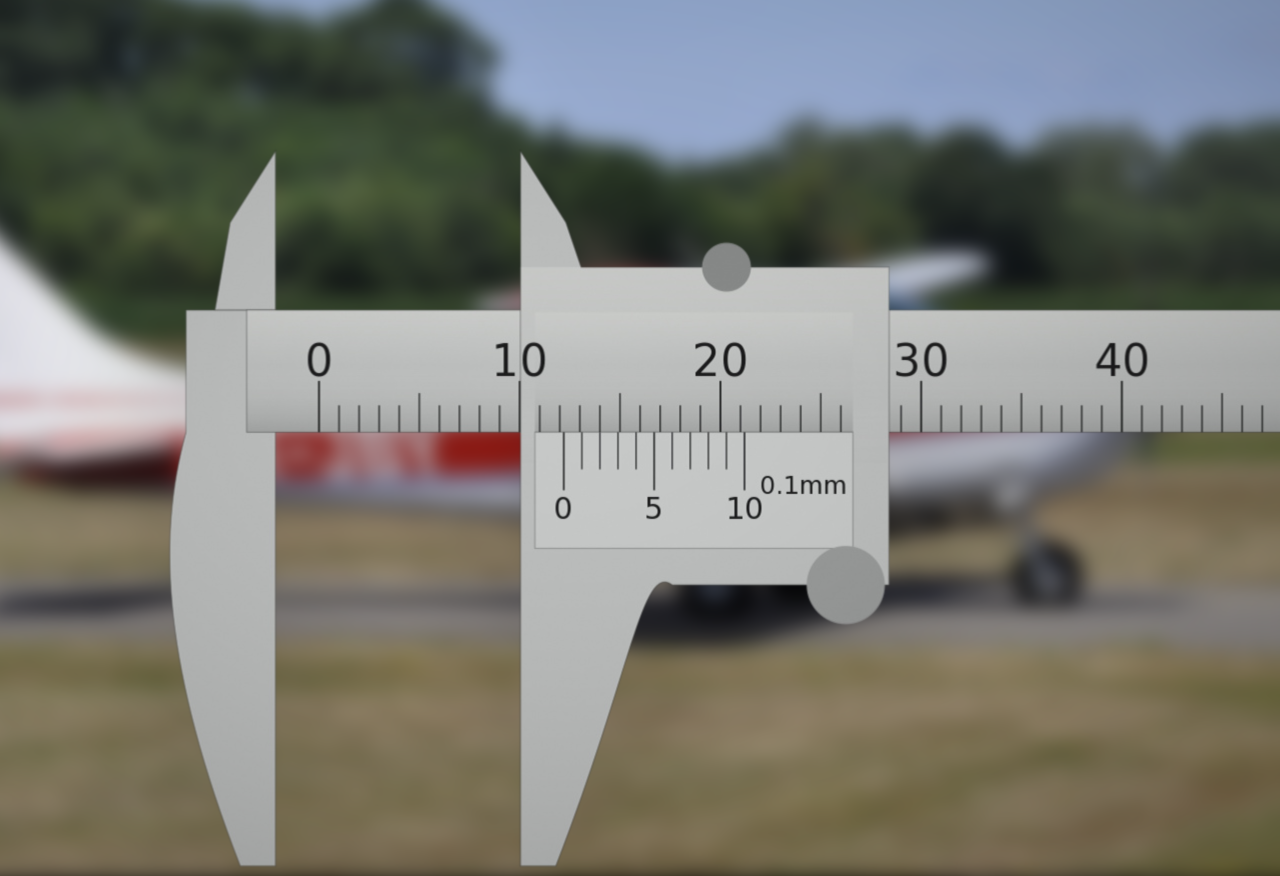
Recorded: value=12.2 unit=mm
